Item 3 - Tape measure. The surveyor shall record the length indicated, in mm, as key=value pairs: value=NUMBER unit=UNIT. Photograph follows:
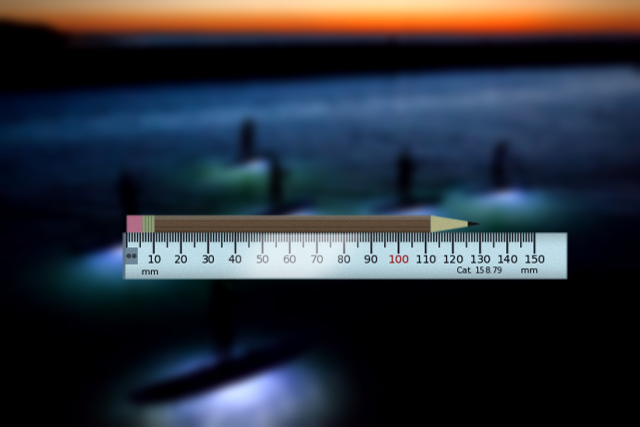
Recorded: value=130 unit=mm
